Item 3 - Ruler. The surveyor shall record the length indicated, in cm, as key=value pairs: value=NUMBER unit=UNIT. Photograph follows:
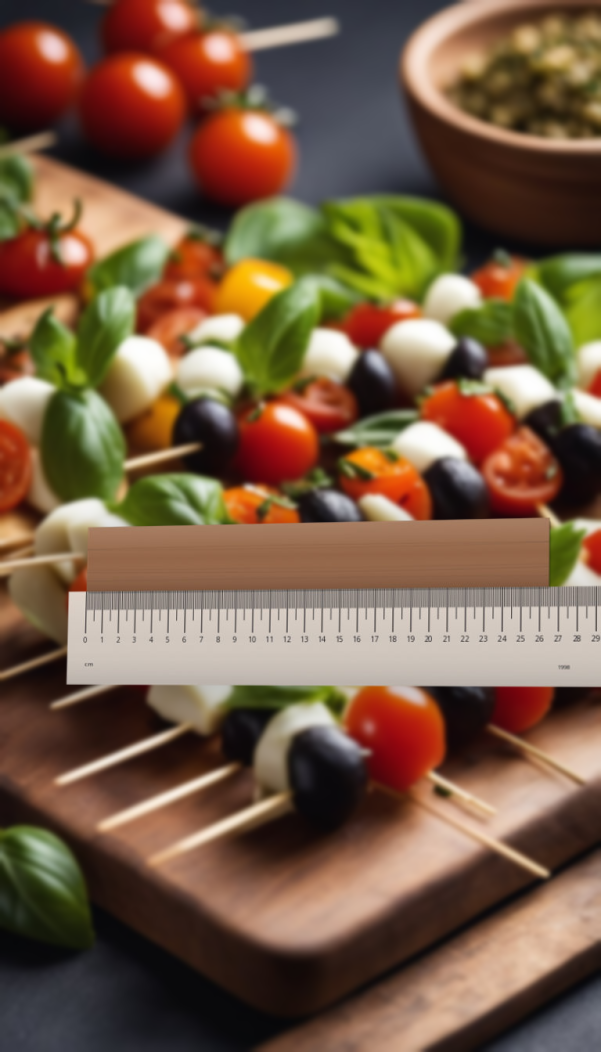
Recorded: value=26.5 unit=cm
